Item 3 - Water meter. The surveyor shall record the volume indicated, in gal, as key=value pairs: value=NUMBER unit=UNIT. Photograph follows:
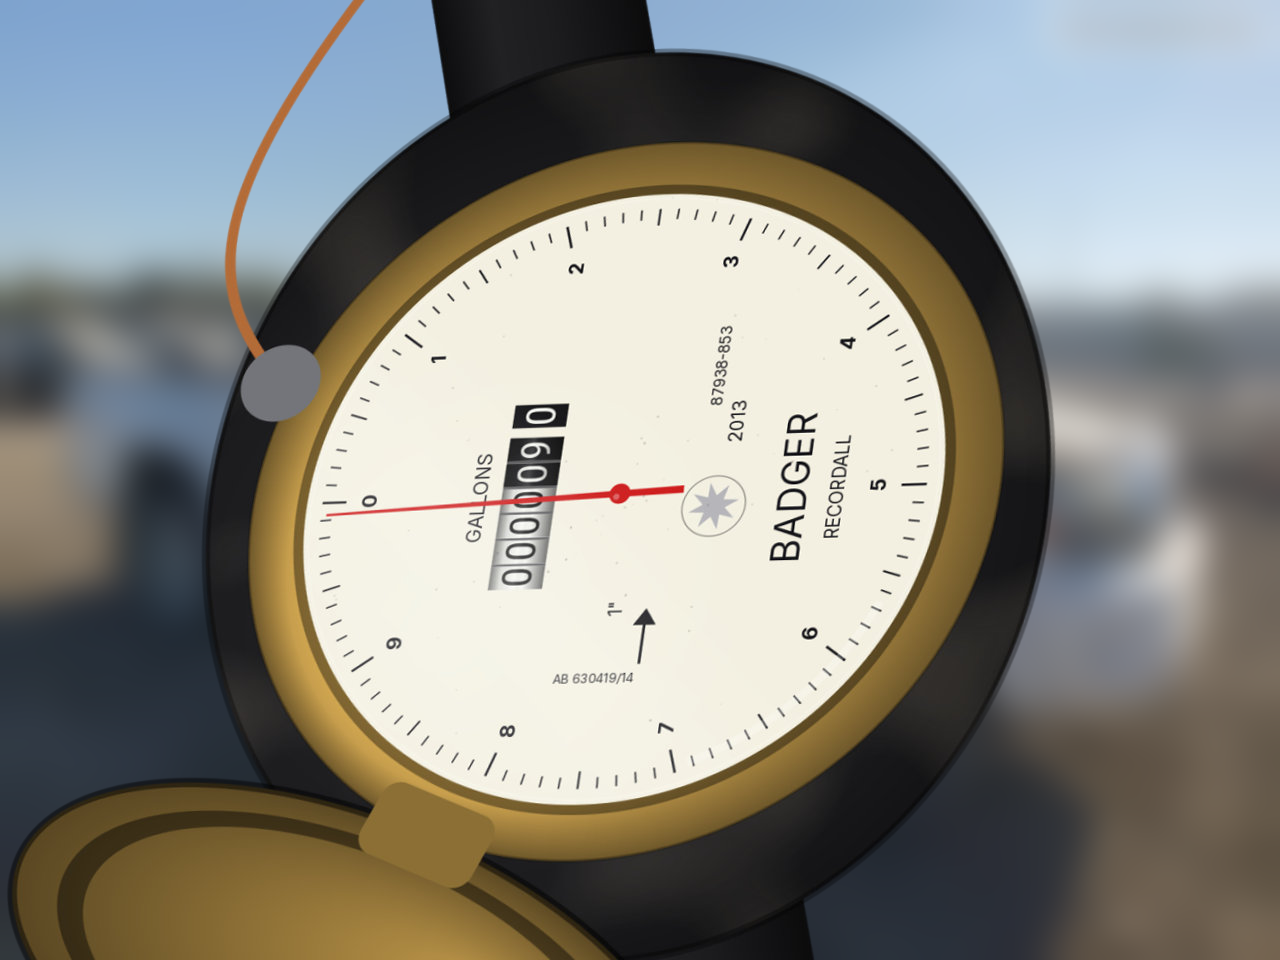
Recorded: value=89.9 unit=gal
